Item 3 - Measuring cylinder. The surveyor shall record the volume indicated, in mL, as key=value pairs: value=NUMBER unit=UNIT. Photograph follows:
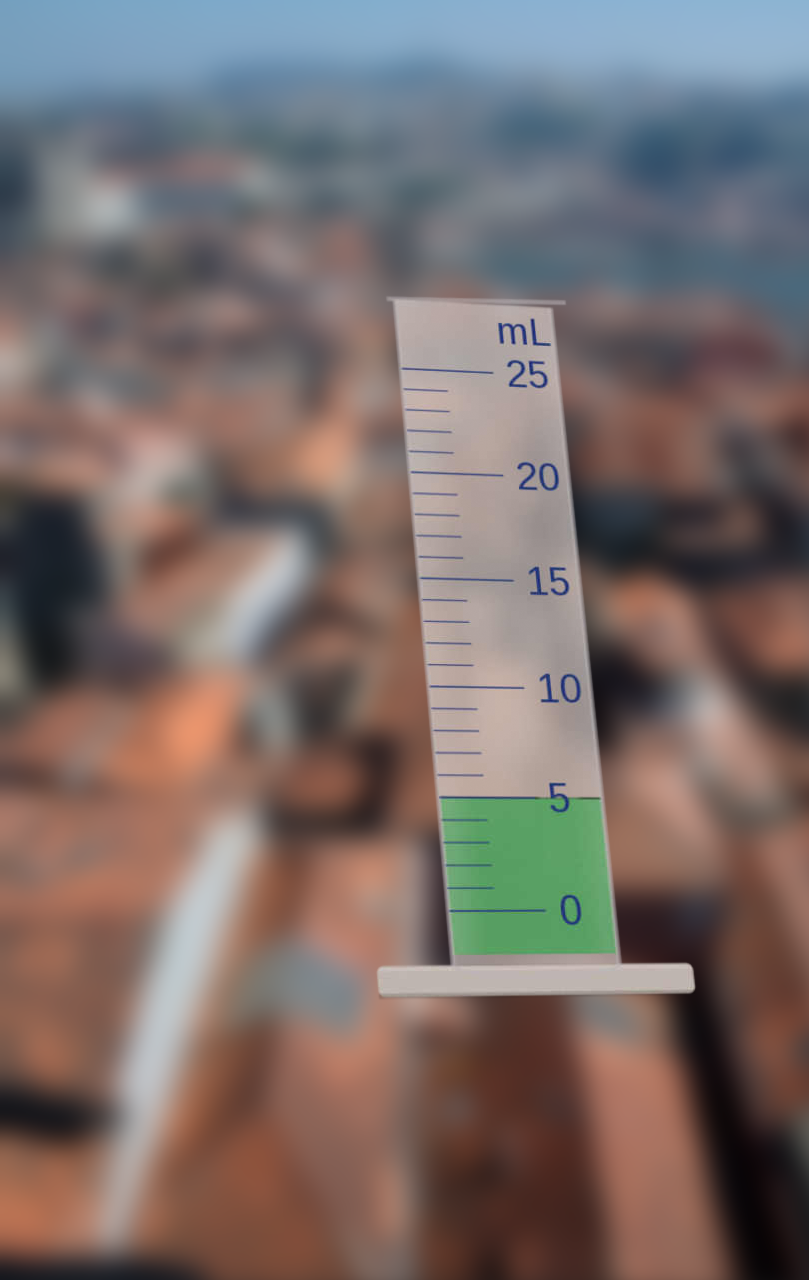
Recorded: value=5 unit=mL
